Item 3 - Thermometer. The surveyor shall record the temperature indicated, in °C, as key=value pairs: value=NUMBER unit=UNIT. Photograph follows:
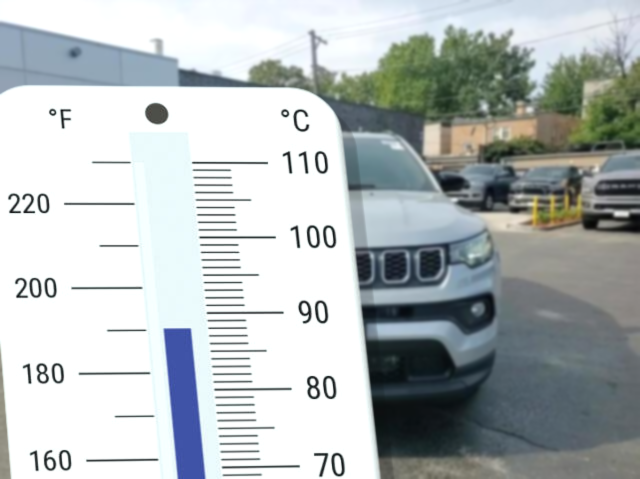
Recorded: value=88 unit=°C
